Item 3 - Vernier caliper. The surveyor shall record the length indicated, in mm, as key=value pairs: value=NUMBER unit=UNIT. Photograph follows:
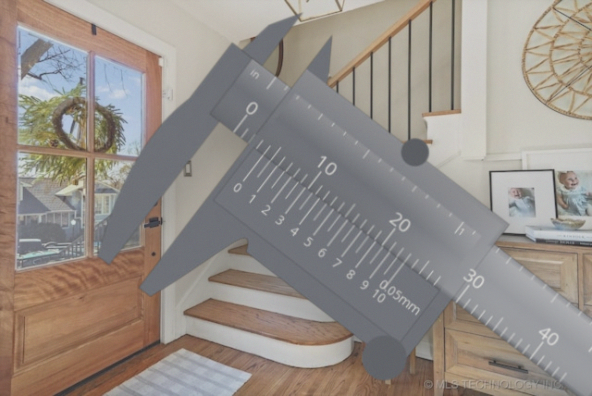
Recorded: value=4.0 unit=mm
